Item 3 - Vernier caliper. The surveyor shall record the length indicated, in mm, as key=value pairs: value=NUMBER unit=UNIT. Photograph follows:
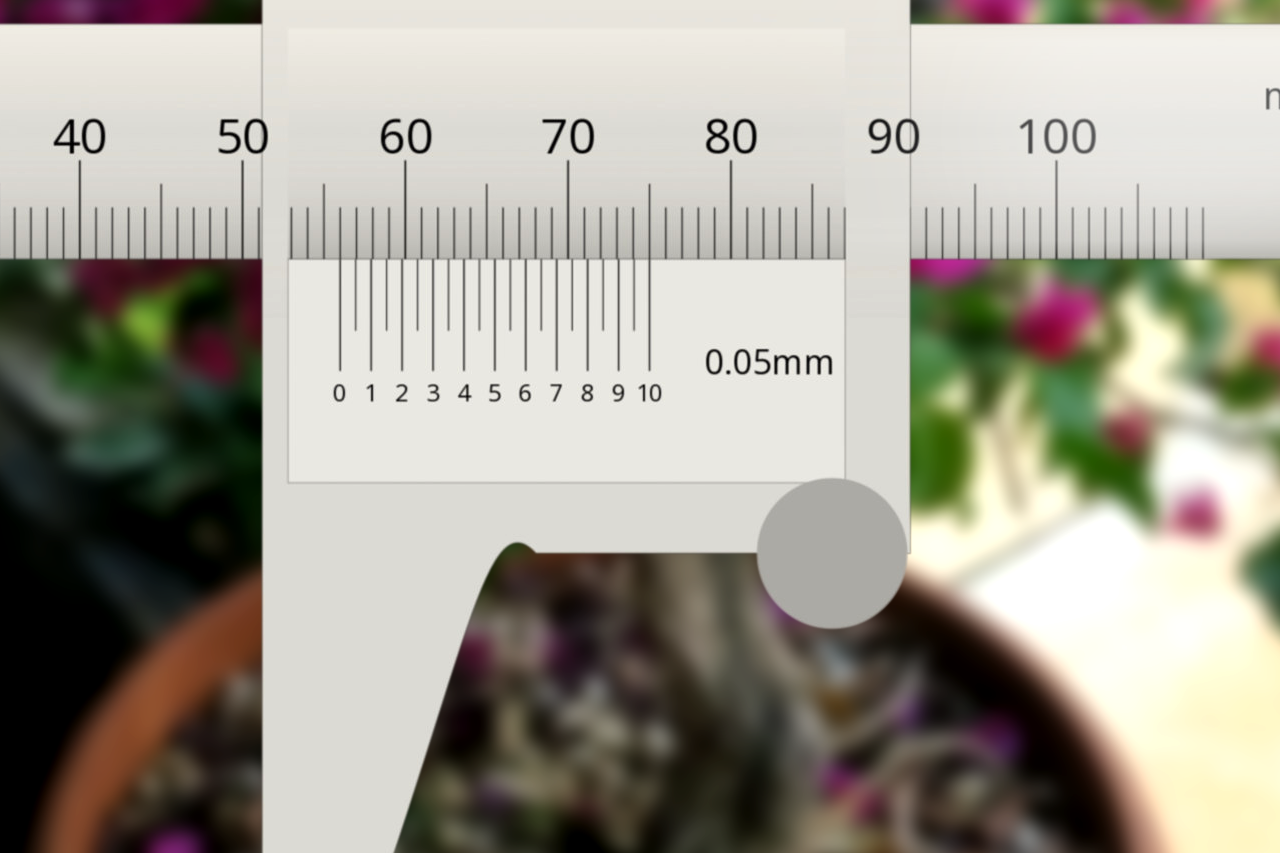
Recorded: value=56.0 unit=mm
